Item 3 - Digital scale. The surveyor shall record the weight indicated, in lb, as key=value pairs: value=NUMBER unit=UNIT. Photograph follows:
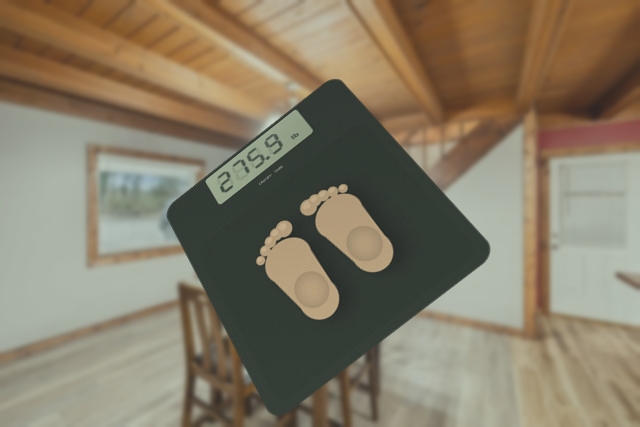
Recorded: value=275.9 unit=lb
